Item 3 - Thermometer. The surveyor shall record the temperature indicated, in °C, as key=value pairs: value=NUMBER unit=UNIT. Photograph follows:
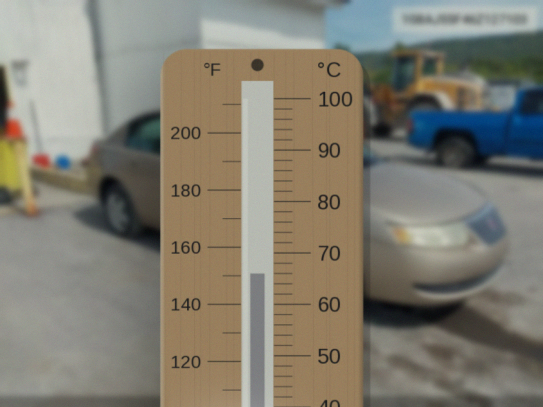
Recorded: value=66 unit=°C
